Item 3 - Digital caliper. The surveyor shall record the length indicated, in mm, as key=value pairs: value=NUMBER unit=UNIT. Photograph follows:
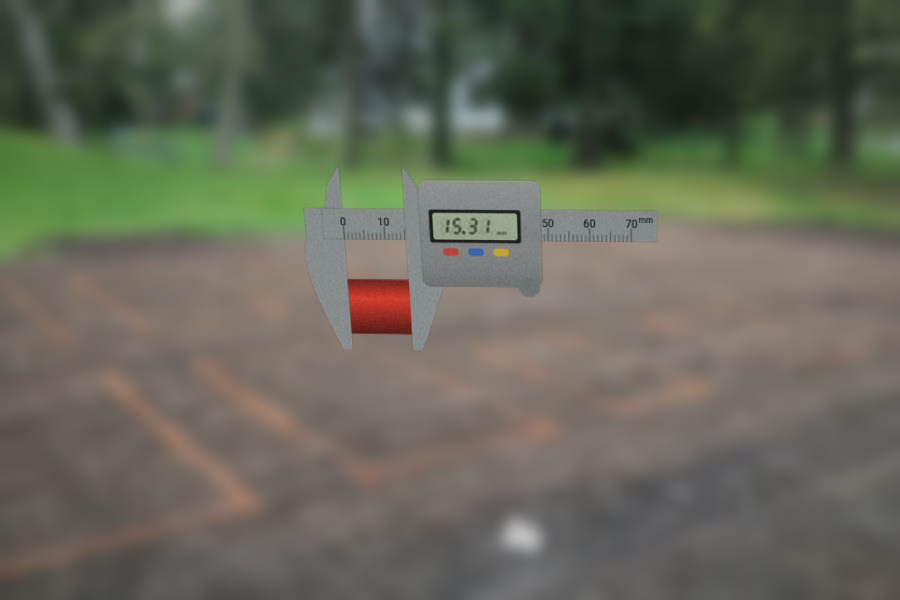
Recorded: value=15.31 unit=mm
